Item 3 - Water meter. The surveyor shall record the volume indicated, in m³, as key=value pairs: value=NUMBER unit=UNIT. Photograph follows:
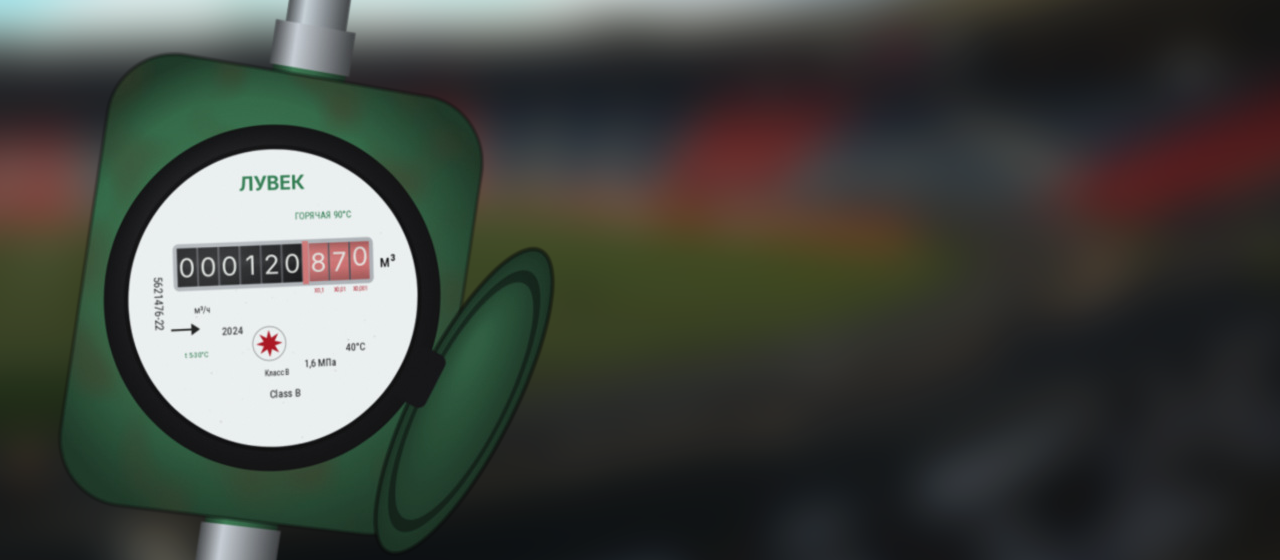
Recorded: value=120.870 unit=m³
